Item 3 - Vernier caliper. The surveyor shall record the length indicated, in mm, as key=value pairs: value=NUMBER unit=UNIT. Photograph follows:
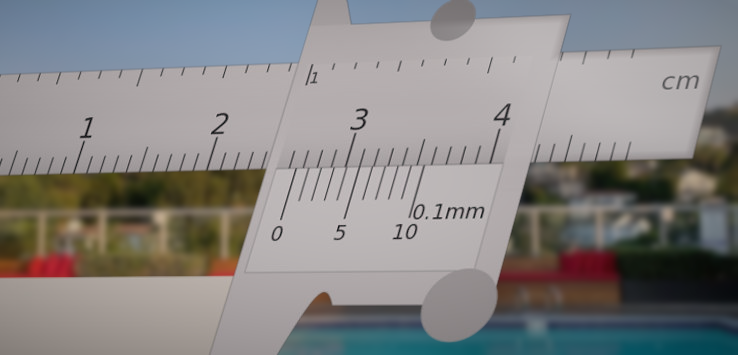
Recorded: value=26.5 unit=mm
